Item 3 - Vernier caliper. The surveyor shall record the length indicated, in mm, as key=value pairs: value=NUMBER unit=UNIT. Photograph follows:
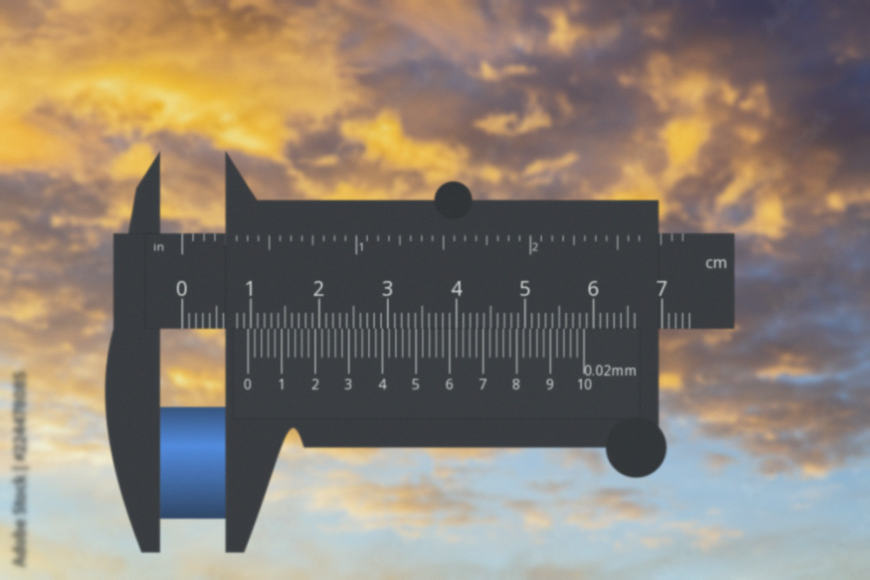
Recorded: value=9.6 unit=mm
